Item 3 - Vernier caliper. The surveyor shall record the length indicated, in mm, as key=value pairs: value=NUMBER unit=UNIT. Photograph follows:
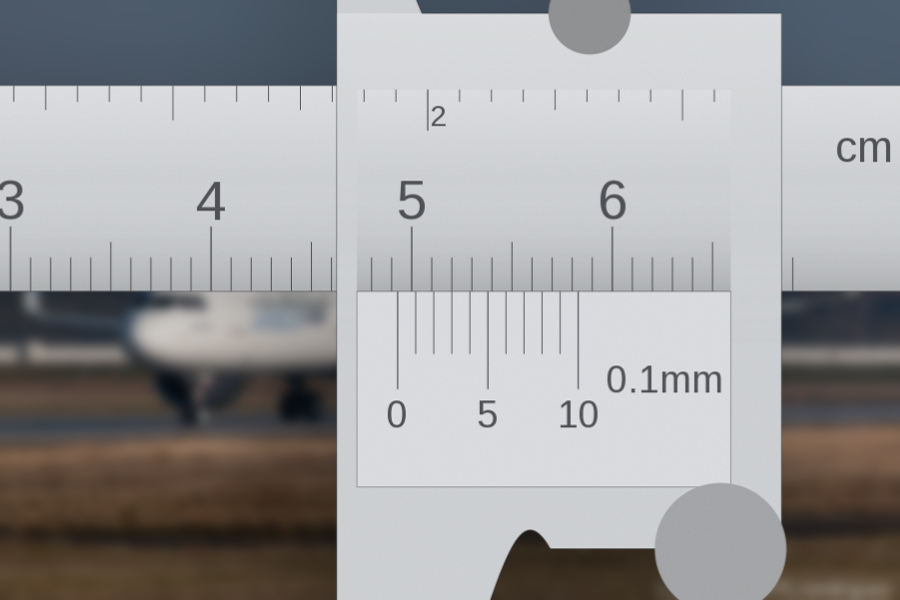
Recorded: value=49.3 unit=mm
